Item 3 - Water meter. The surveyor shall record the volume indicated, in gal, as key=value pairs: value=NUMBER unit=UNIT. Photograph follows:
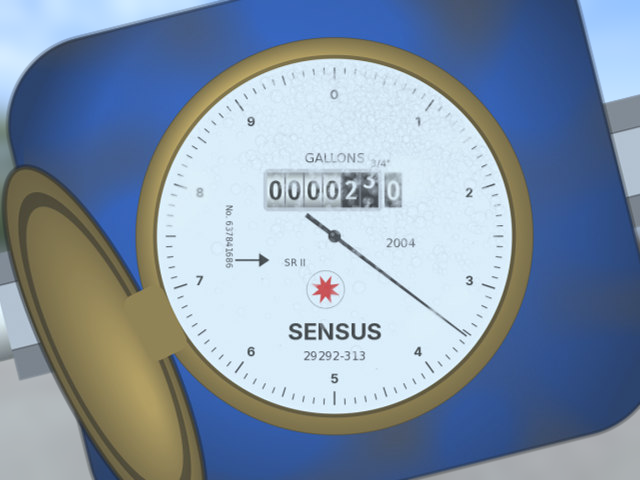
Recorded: value=233.5 unit=gal
